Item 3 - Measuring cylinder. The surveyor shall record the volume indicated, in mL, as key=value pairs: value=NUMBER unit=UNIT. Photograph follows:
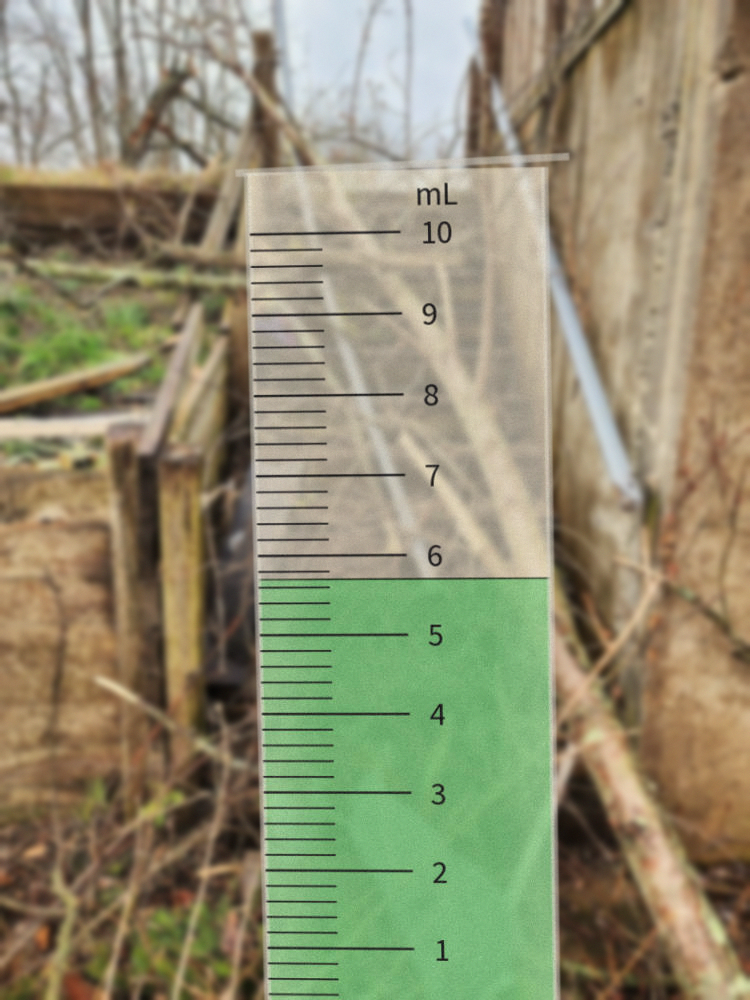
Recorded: value=5.7 unit=mL
